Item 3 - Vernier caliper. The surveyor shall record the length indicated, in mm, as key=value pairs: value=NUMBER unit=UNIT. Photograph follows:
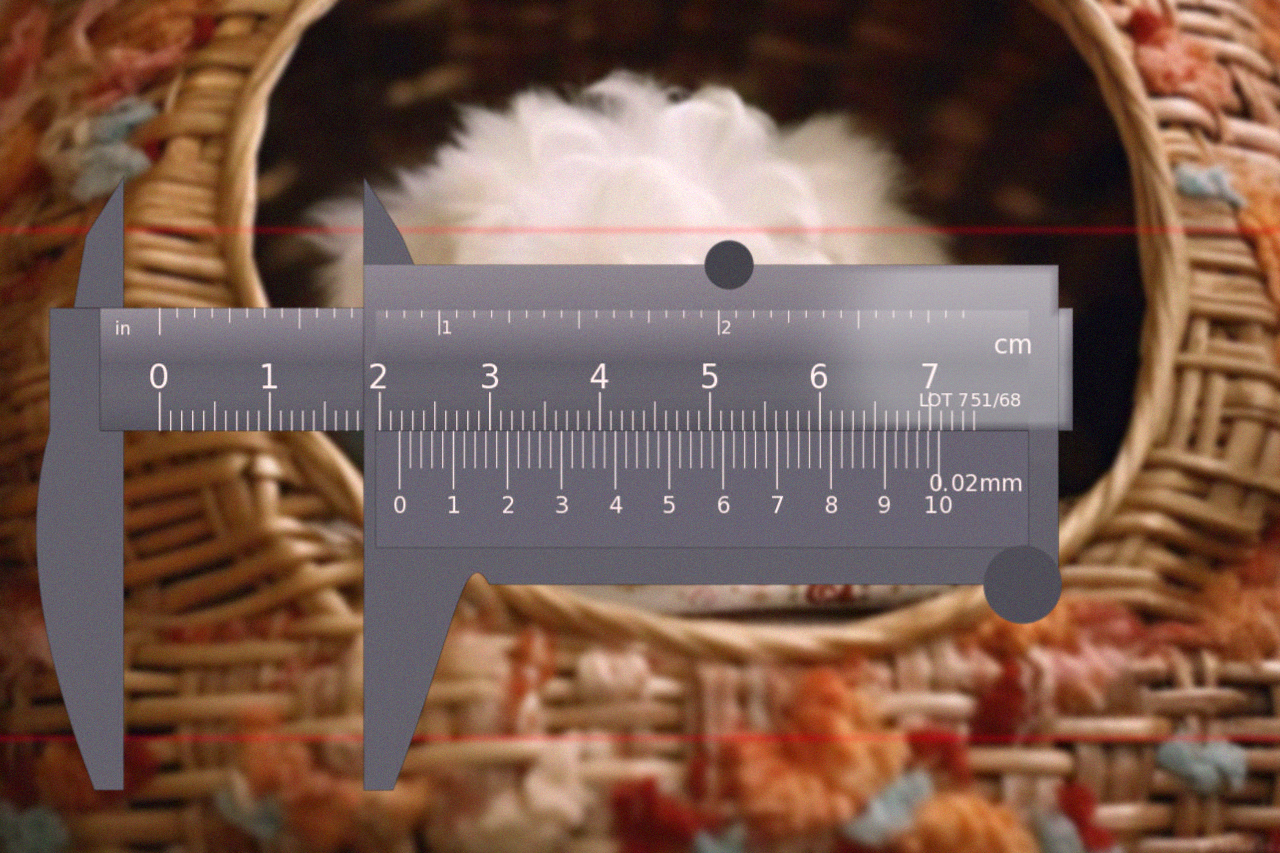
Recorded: value=21.8 unit=mm
